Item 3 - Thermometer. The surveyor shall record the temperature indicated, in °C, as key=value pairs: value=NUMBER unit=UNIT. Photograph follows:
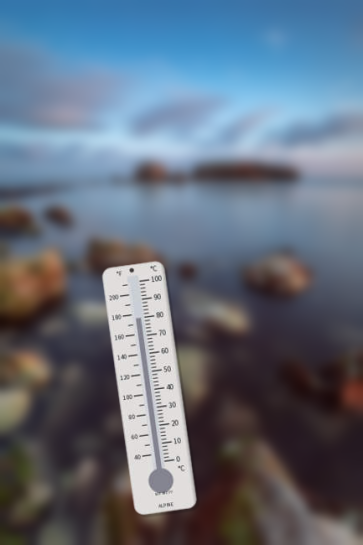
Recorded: value=80 unit=°C
